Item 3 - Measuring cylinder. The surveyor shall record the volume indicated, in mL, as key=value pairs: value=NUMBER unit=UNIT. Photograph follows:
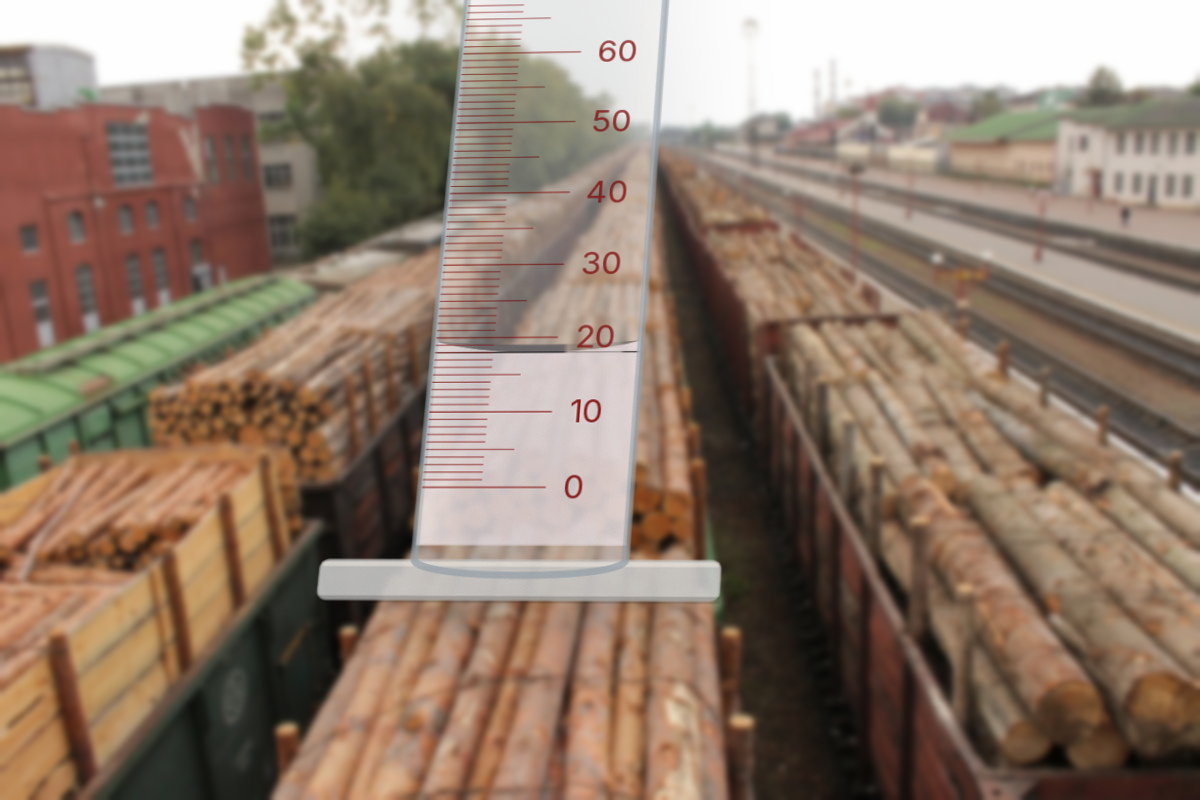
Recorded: value=18 unit=mL
